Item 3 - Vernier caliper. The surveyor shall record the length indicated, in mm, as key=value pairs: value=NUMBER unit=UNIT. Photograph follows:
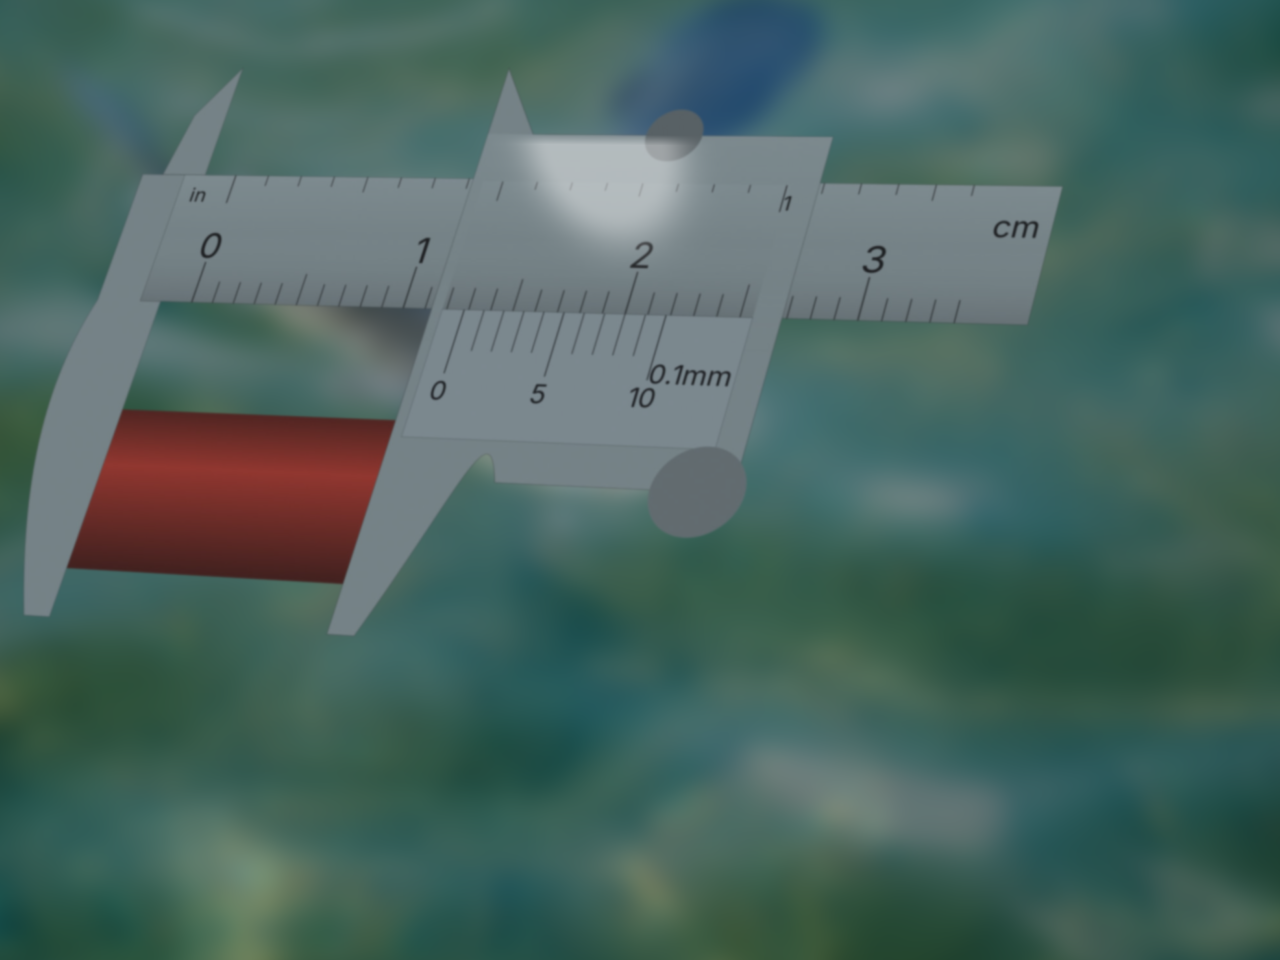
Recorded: value=12.8 unit=mm
